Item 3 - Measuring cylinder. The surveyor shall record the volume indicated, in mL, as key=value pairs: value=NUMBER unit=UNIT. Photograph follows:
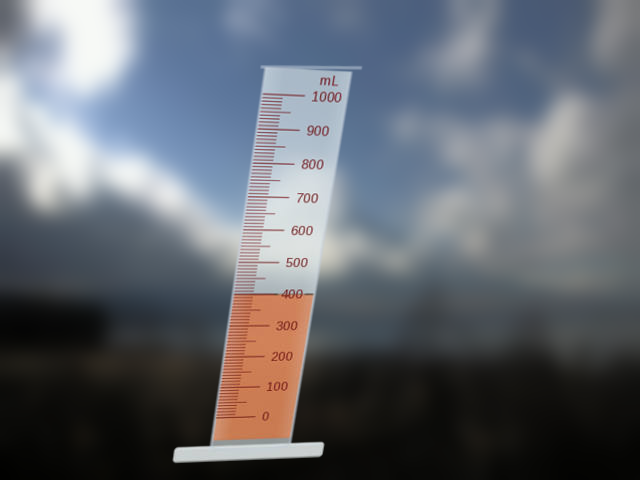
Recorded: value=400 unit=mL
